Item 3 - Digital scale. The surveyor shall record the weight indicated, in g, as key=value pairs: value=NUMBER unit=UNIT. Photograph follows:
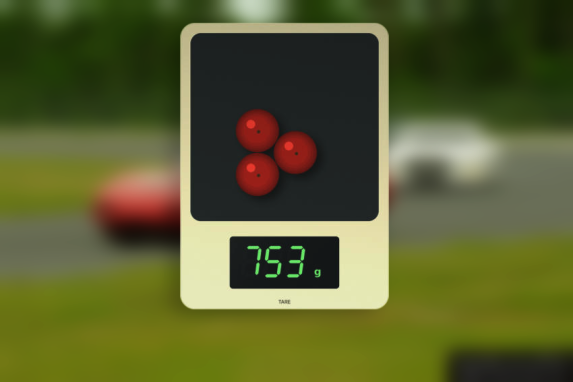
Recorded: value=753 unit=g
